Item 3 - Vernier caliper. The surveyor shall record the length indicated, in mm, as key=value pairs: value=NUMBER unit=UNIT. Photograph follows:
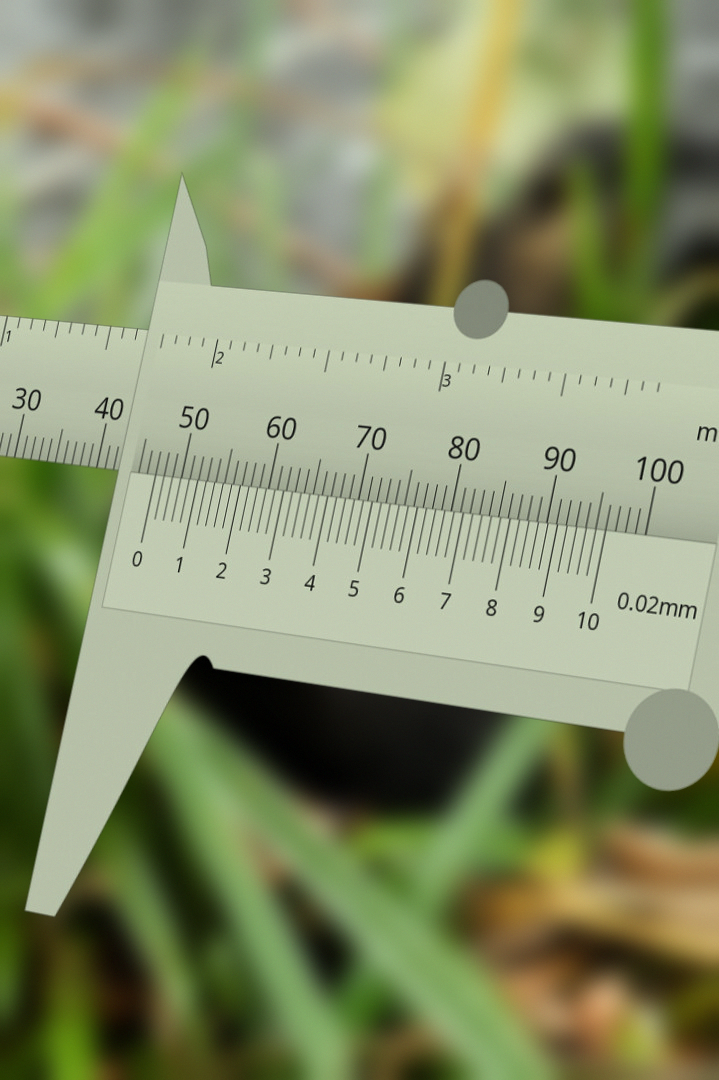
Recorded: value=47.0 unit=mm
